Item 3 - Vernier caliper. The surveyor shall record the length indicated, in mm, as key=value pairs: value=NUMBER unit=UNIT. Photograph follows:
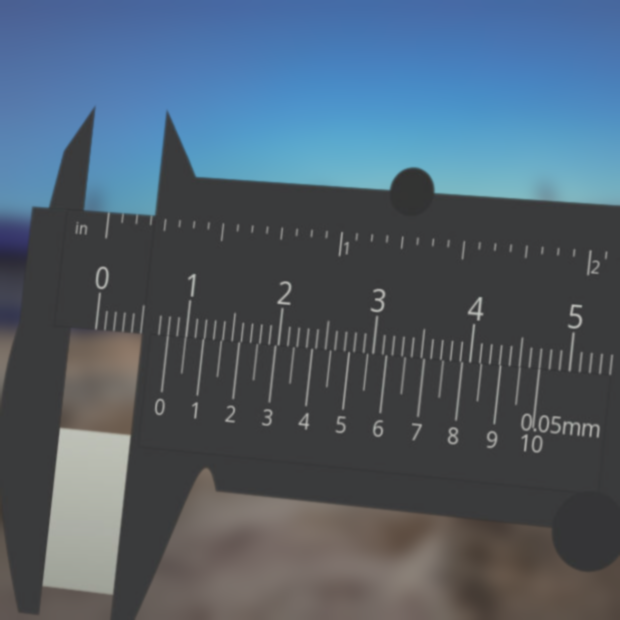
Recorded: value=8.0 unit=mm
